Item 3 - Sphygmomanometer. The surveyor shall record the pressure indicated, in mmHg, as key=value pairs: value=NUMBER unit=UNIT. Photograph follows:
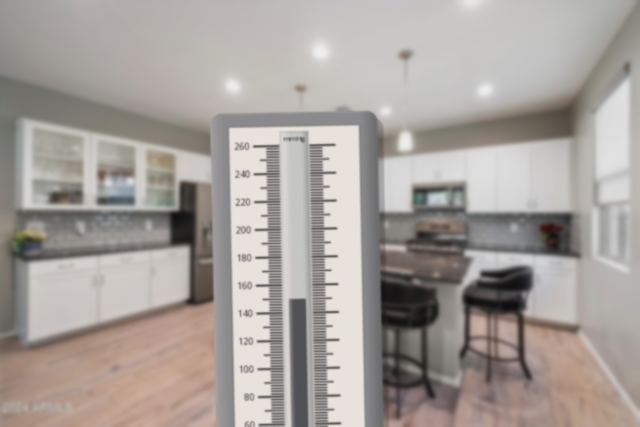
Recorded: value=150 unit=mmHg
